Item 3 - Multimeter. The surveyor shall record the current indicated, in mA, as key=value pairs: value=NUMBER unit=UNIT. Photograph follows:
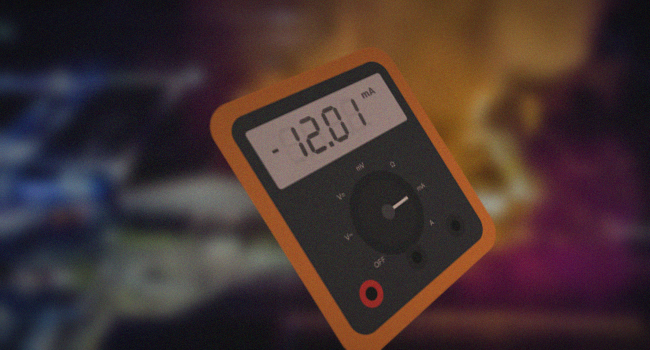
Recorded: value=-12.01 unit=mA
